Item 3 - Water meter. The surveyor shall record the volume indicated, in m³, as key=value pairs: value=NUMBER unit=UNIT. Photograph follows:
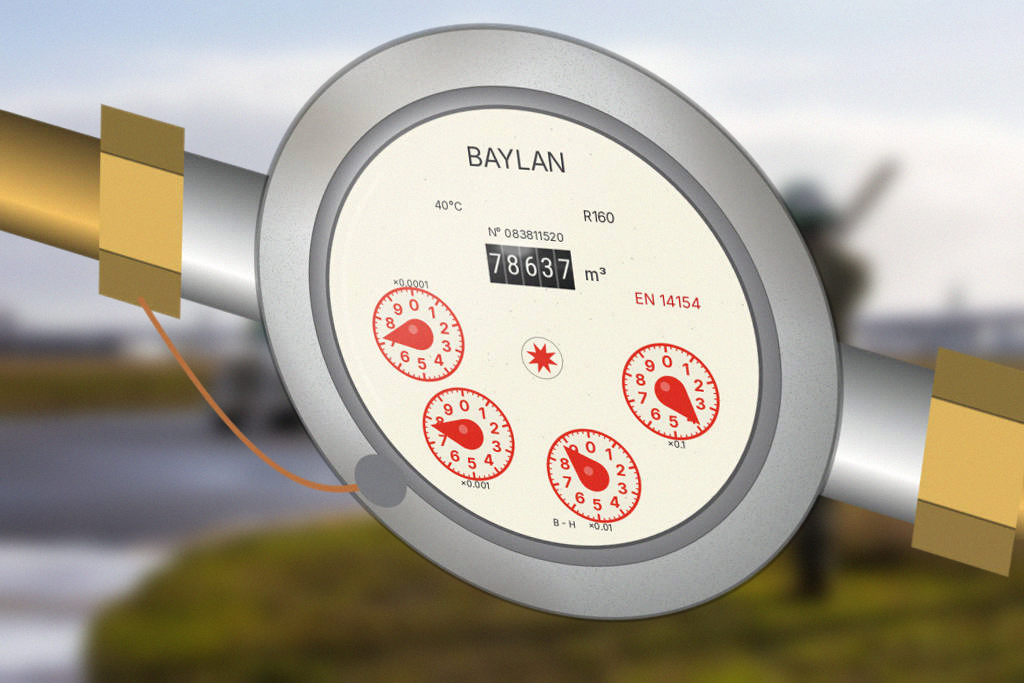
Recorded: value=78637.3877 unit=m³
